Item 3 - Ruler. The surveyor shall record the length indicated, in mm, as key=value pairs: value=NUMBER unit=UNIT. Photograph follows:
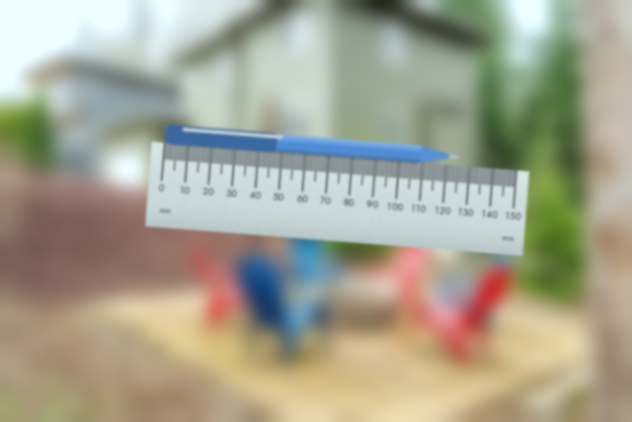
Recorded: value=125 unit=mm
